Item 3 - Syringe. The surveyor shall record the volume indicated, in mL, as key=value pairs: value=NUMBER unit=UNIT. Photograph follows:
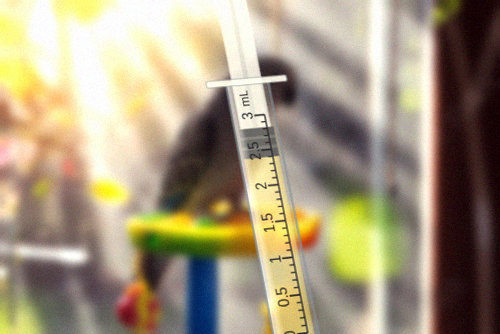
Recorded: value=2.4 unit=mL
